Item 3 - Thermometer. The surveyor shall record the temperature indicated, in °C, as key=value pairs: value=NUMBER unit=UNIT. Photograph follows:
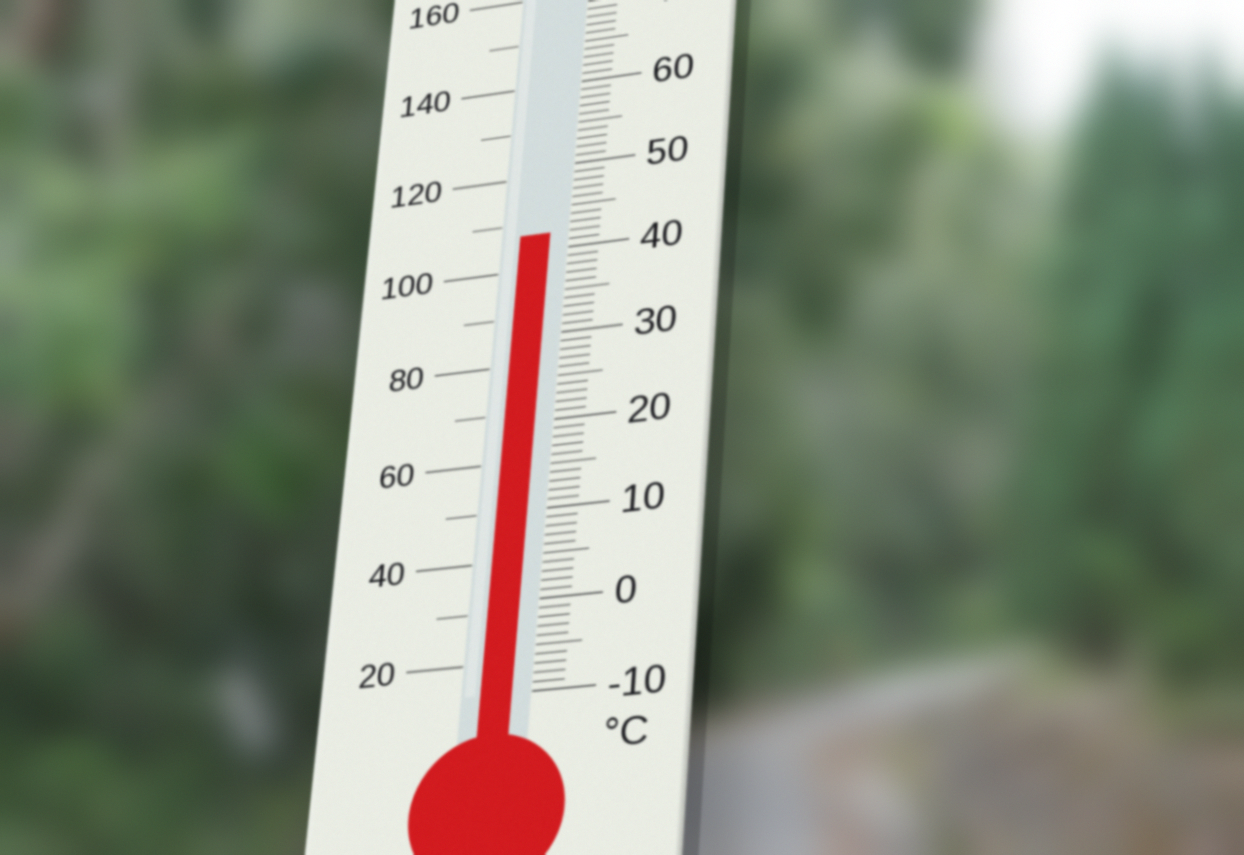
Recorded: value=42 unit=°C
